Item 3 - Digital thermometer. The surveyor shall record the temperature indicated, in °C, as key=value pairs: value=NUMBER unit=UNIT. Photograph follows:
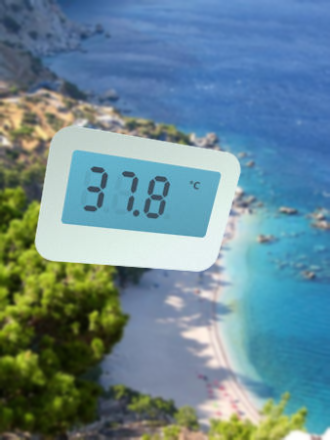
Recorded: value=37.8 unit=°C
